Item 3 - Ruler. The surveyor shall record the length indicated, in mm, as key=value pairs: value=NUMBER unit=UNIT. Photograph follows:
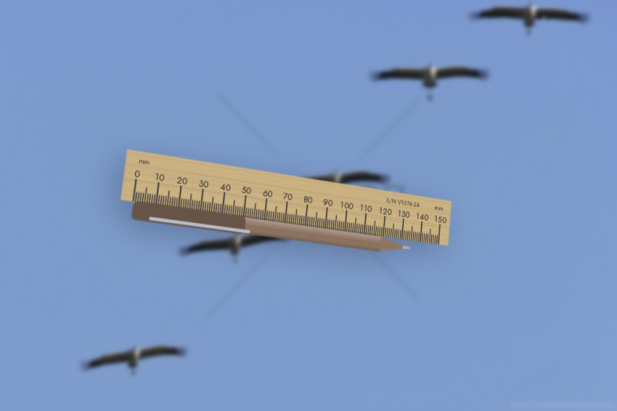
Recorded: value=135 unit=mm
